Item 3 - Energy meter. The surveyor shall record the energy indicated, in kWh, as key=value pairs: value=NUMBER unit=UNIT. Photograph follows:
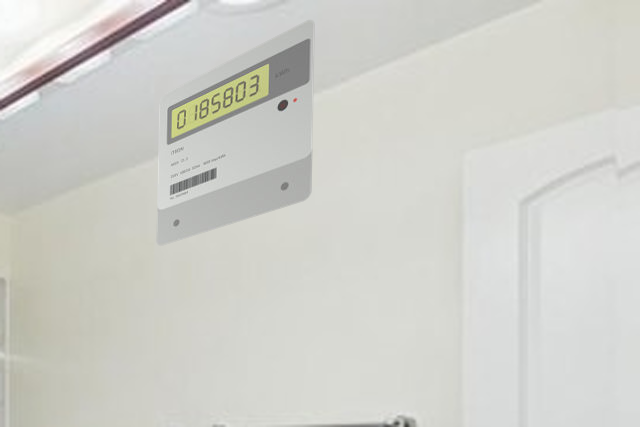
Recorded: value=185803 unit=kWh
